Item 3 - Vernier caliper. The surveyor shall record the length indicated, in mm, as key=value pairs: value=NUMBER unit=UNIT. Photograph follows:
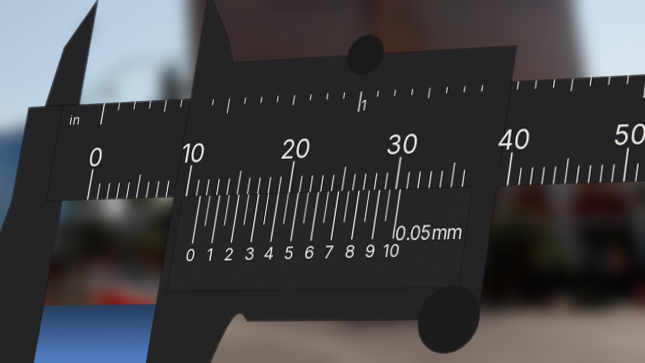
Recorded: value=11.4 unit=mm
